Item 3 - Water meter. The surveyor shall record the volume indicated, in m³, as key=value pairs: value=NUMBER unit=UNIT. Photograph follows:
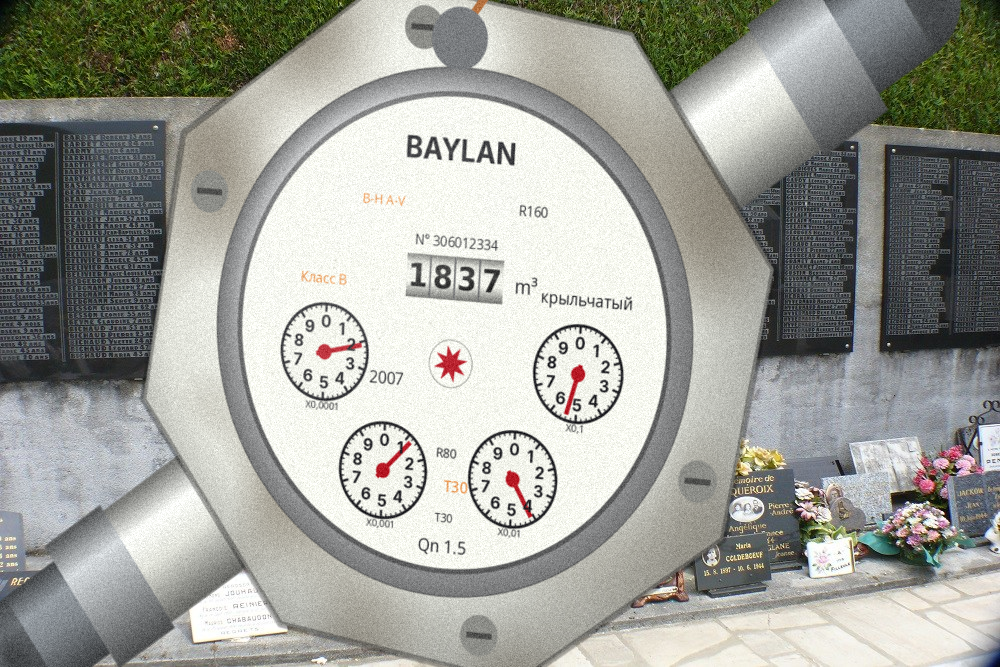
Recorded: value=1837.5412 unit=m³
